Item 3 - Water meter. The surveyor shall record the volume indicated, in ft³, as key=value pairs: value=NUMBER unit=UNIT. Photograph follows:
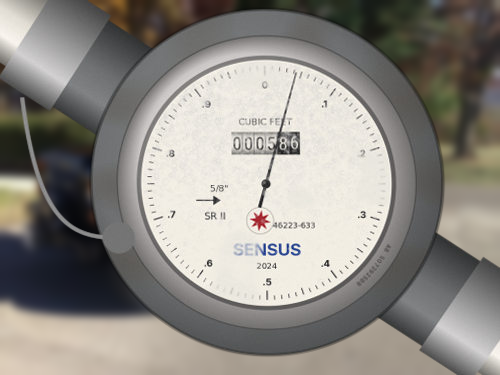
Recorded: value=586.04 unit=ft³
